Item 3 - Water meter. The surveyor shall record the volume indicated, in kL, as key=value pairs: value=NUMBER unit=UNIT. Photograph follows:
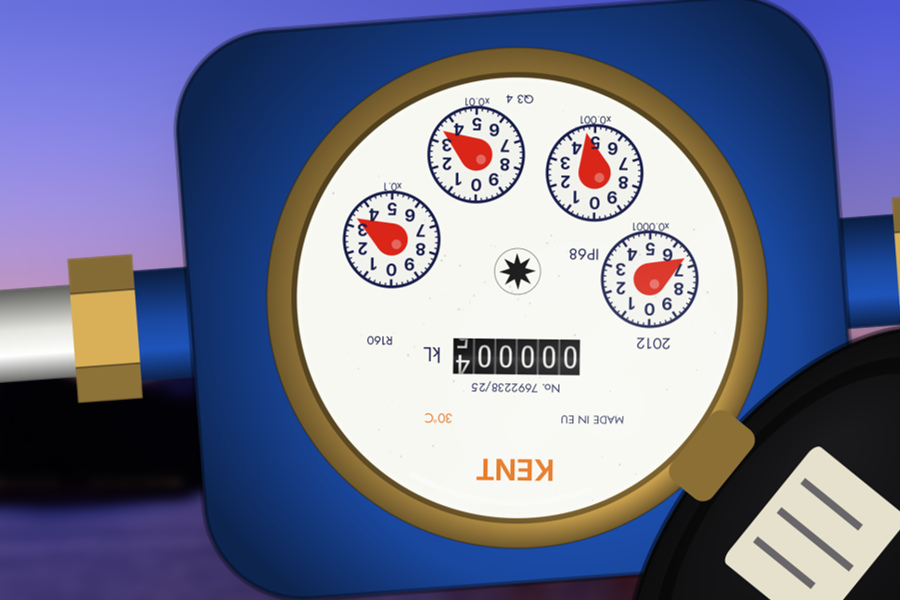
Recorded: value=4.3346 unit=kL
